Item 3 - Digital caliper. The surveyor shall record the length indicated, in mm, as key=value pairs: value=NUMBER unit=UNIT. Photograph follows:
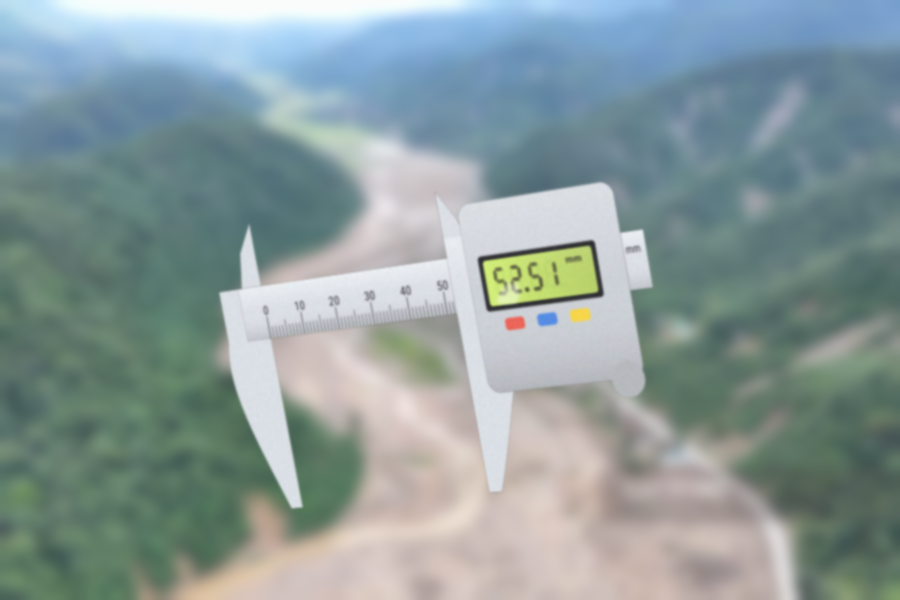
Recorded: value=52.51 unit=mm
